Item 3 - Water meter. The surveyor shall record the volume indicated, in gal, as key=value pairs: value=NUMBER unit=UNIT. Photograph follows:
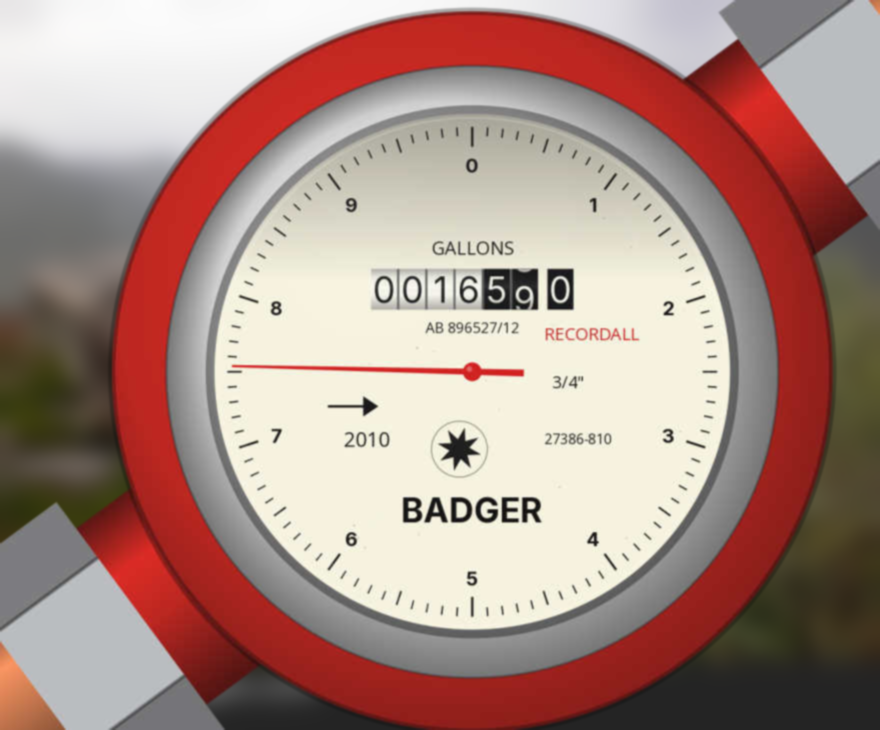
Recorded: value=16587.5 unit=gal
